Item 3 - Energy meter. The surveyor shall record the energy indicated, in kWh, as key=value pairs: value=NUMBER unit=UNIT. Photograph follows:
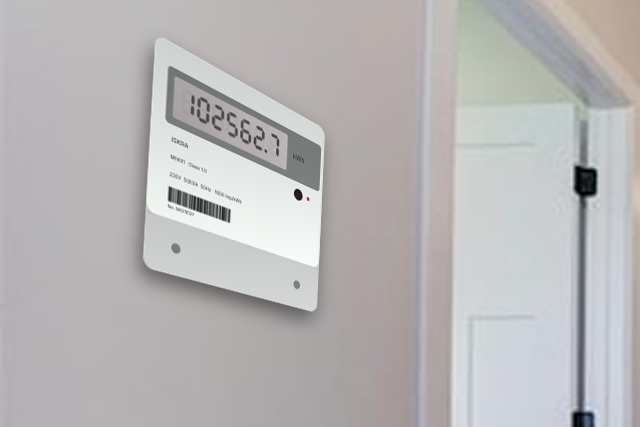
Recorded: value=102562.7 unit=kWh
